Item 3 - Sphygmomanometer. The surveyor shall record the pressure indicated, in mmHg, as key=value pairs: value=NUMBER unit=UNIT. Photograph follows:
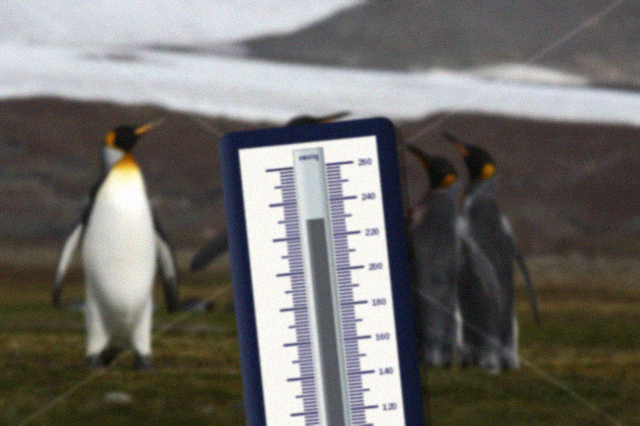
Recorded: value=230 unit=mmHg
